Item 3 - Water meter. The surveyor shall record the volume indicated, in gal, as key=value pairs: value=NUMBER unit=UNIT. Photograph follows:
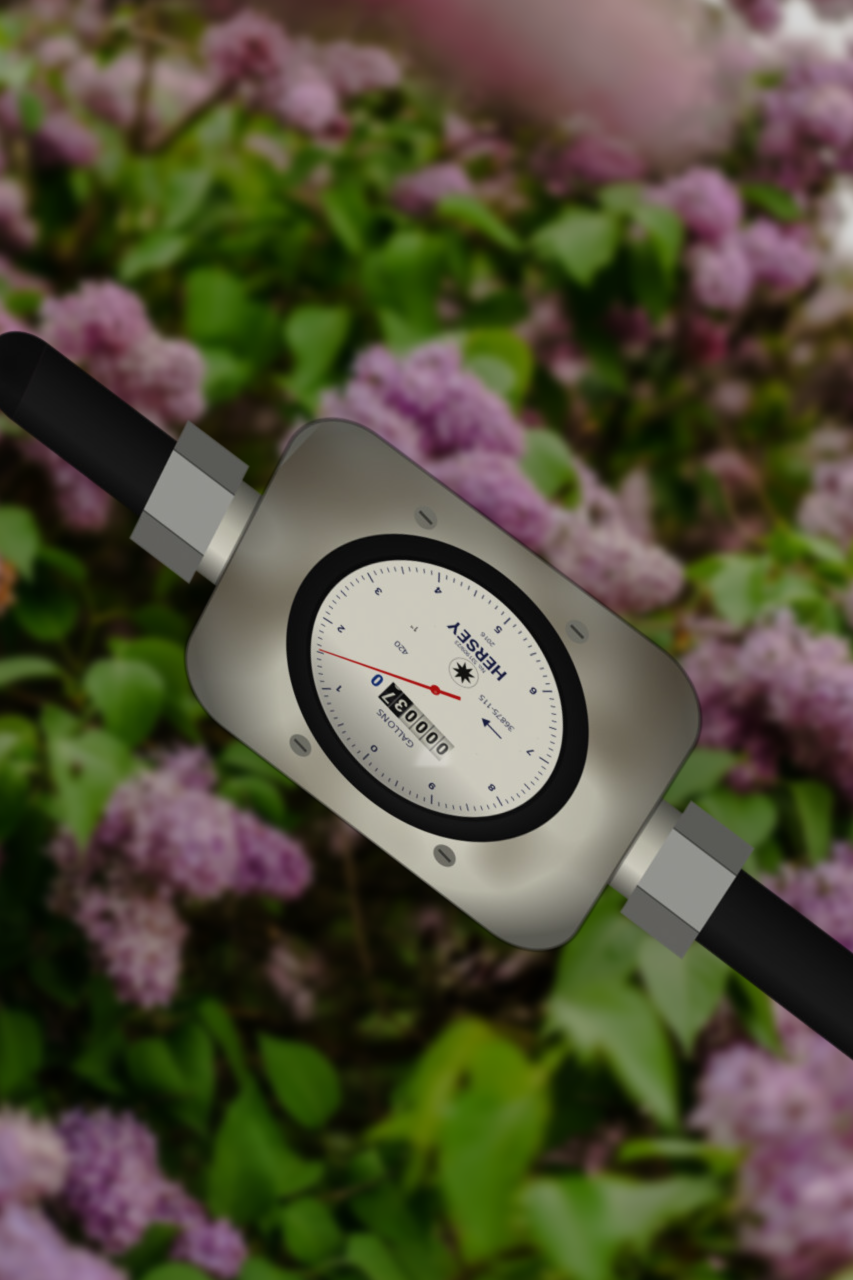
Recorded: value=371.5 unit=gal
